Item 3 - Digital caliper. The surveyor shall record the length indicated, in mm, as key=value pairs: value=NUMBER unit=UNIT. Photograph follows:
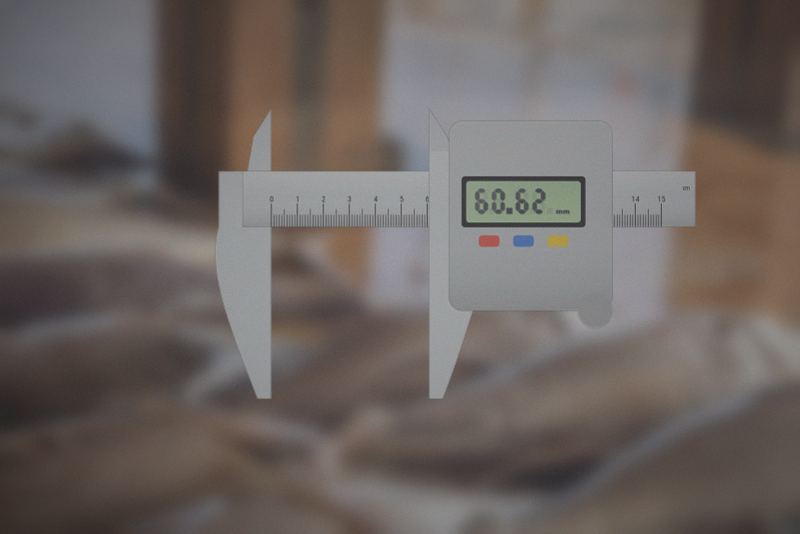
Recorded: value=60.62 unit=mm
